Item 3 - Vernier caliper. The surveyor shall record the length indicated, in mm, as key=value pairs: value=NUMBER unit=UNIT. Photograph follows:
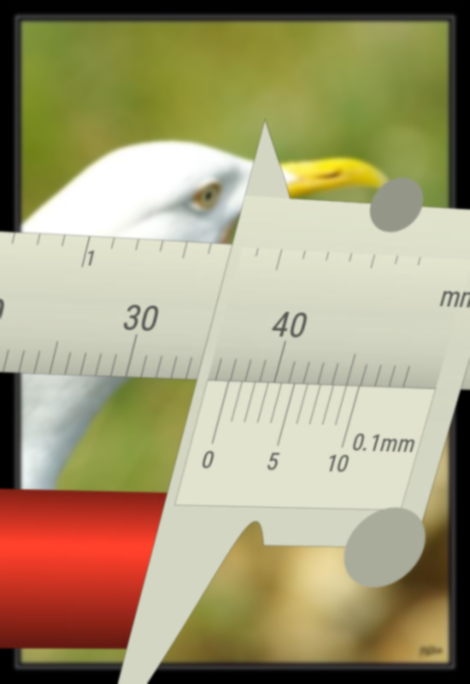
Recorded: value=36.9 unit=mm
